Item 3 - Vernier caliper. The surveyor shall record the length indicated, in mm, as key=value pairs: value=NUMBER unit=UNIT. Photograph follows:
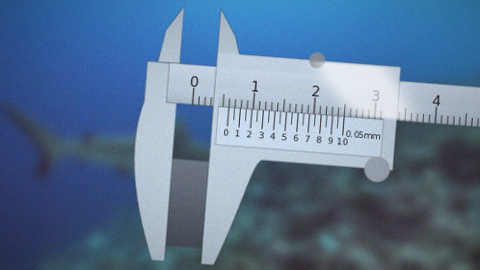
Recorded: value=6.0 unit=mm
